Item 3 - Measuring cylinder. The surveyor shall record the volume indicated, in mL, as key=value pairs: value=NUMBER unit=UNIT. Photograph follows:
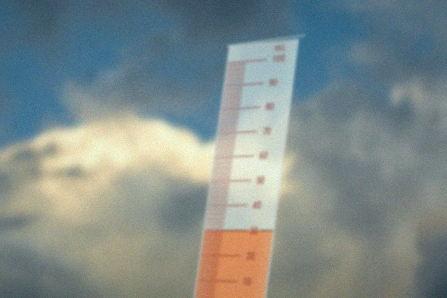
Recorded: value=30 unit=mL
